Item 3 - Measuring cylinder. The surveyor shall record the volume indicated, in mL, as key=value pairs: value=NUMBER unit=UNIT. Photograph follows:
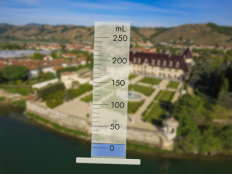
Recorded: value=10 unit=mL
